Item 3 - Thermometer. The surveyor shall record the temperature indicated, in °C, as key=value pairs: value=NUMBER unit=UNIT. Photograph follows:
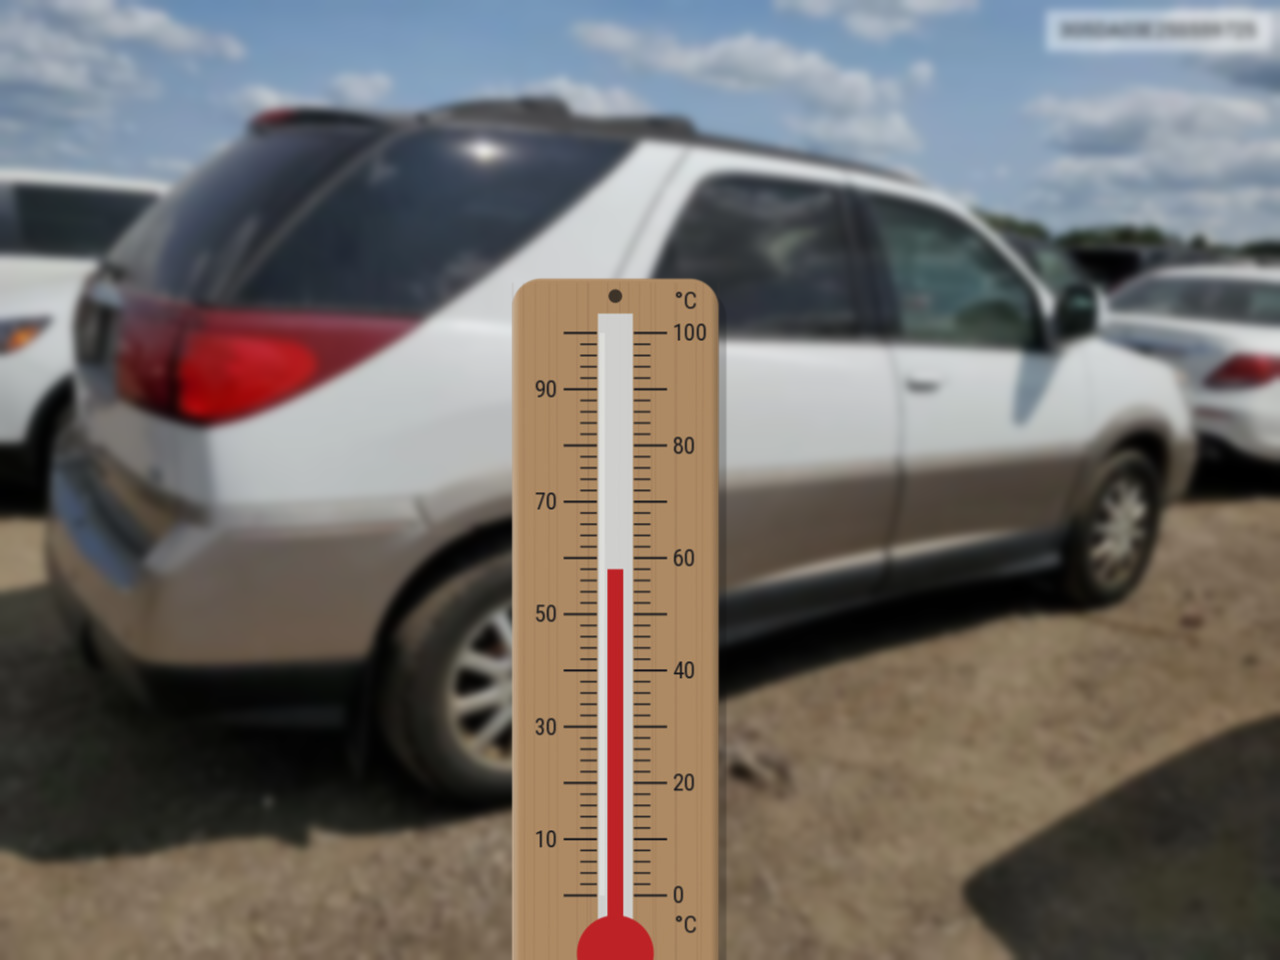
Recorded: value=58 unit=°C
